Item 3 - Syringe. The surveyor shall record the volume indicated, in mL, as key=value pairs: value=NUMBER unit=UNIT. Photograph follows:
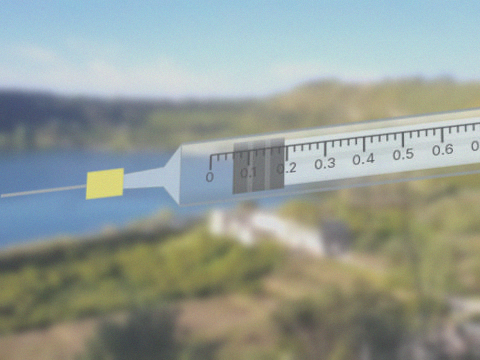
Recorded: value=0.06 unit=mL
